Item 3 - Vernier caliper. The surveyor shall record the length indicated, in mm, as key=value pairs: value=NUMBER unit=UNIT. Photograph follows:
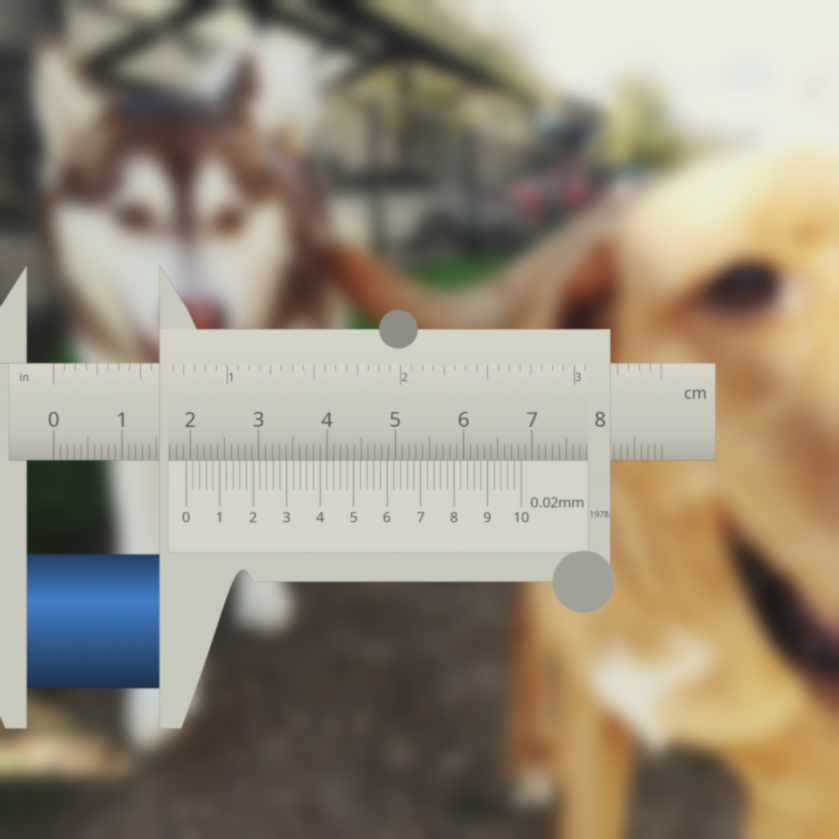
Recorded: value=19.4 unit=mm
